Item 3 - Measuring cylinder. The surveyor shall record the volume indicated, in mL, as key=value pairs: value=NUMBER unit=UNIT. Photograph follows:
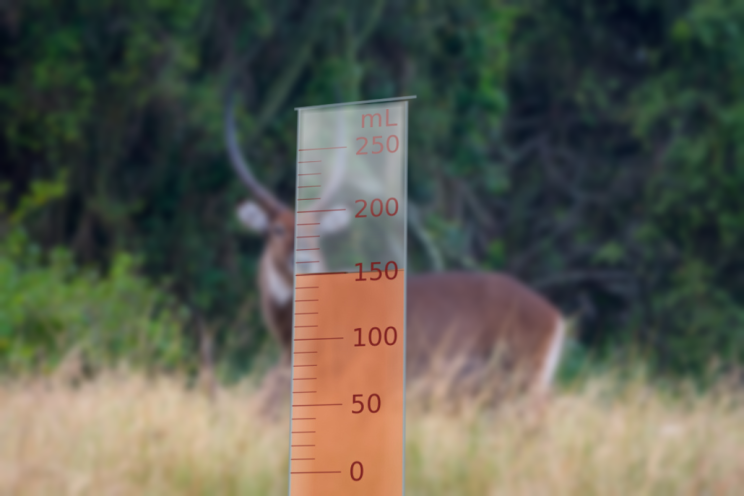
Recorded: value=150 unit=mL
